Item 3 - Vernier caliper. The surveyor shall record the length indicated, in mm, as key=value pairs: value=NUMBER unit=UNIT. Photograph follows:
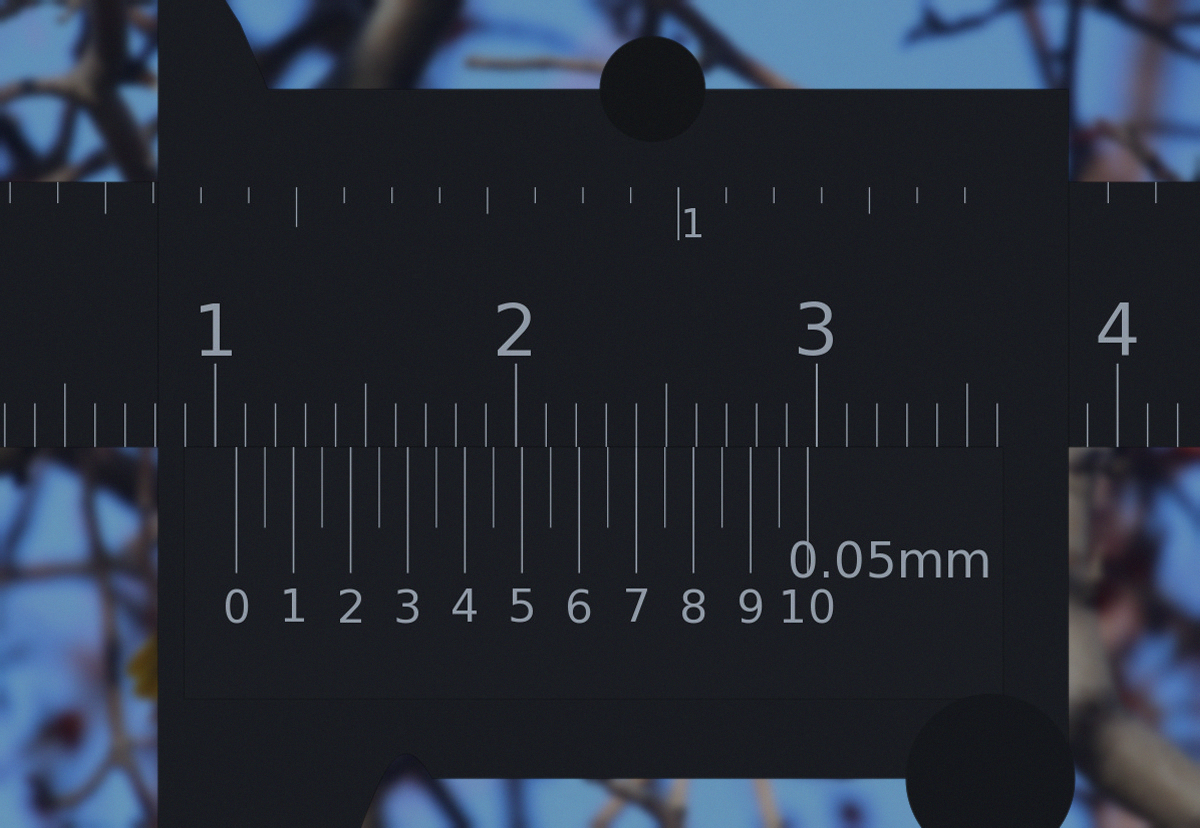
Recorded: value=10.70 unit=mm
